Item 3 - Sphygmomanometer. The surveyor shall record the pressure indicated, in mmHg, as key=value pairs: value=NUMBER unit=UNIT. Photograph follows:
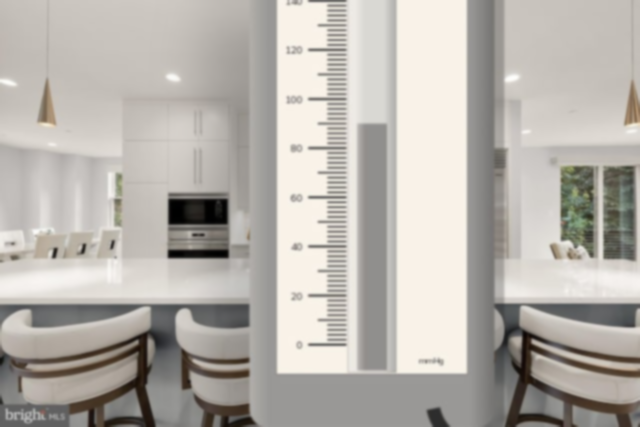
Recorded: value=90 unit=mmHg
